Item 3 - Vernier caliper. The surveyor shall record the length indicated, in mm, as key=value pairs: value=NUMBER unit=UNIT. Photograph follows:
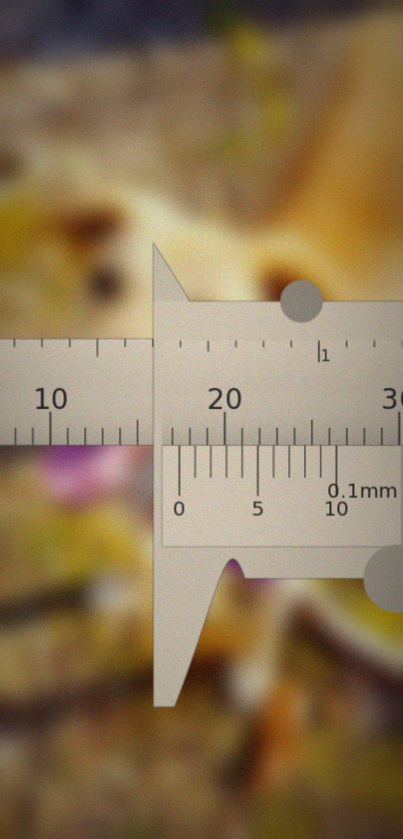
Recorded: value=17.4 unit=mm
